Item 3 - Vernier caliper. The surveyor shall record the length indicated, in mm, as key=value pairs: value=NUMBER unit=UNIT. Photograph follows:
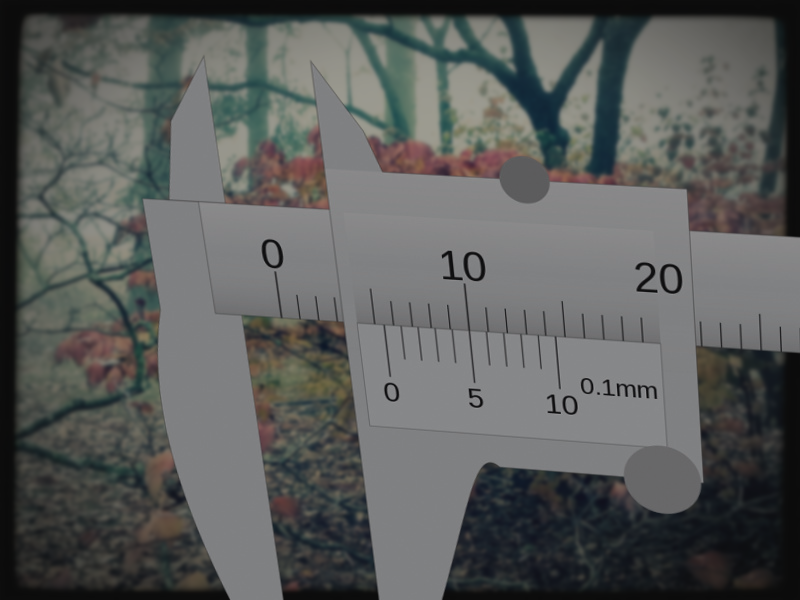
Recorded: value=5.5 unit=mm
